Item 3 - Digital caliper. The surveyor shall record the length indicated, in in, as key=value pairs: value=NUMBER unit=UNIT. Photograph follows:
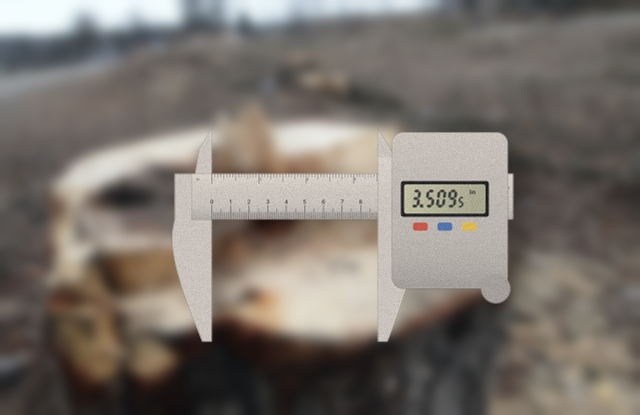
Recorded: value=3.5095 unit=in
